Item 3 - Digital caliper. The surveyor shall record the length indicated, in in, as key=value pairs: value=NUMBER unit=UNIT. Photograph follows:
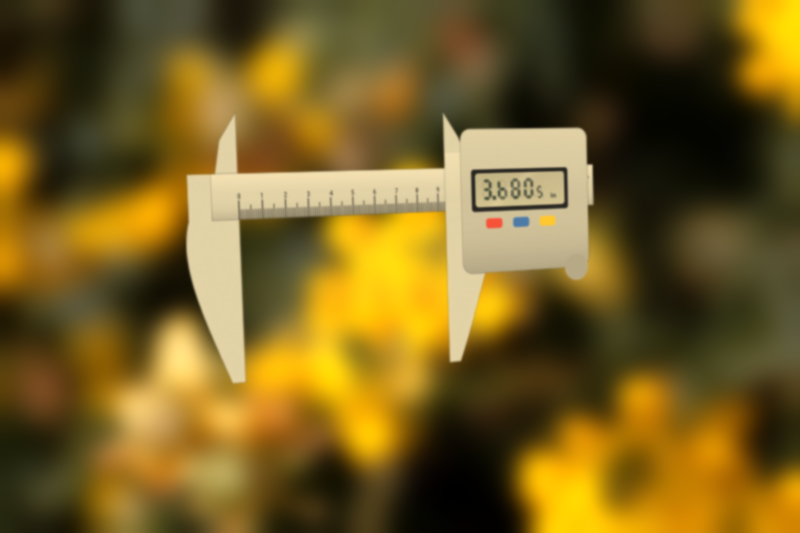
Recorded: value=3.6805 unit=in
